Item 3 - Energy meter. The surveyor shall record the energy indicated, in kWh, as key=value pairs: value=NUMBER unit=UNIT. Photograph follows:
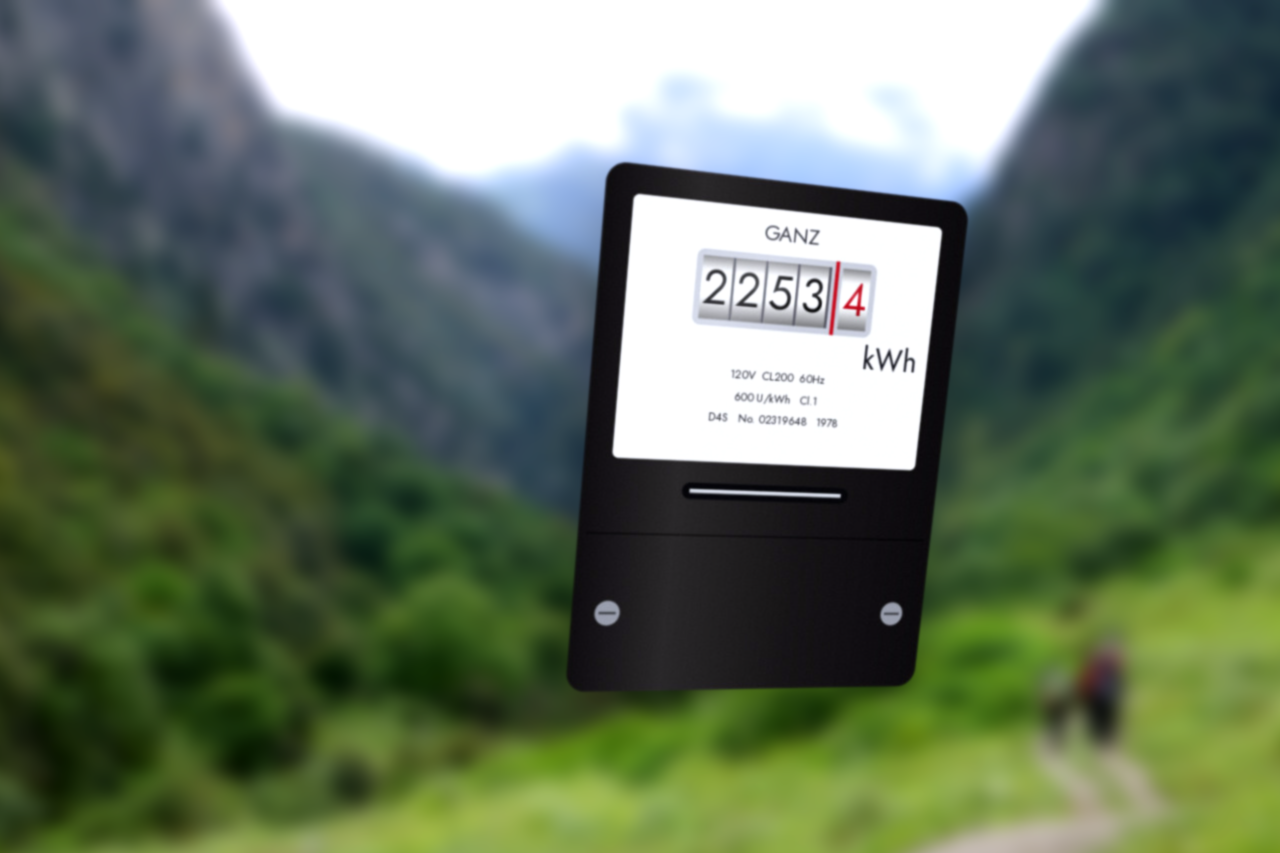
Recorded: value=2253.4 unit=kWh
